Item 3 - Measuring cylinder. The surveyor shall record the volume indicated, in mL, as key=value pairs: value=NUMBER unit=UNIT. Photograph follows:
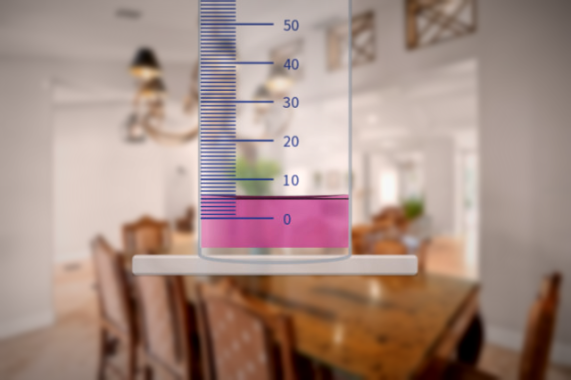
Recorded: value=5 unit=mL
